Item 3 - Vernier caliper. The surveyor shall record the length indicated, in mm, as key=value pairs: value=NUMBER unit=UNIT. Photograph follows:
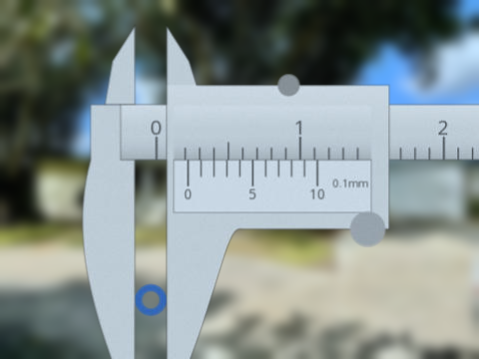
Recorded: value=2.2 unit=mm
